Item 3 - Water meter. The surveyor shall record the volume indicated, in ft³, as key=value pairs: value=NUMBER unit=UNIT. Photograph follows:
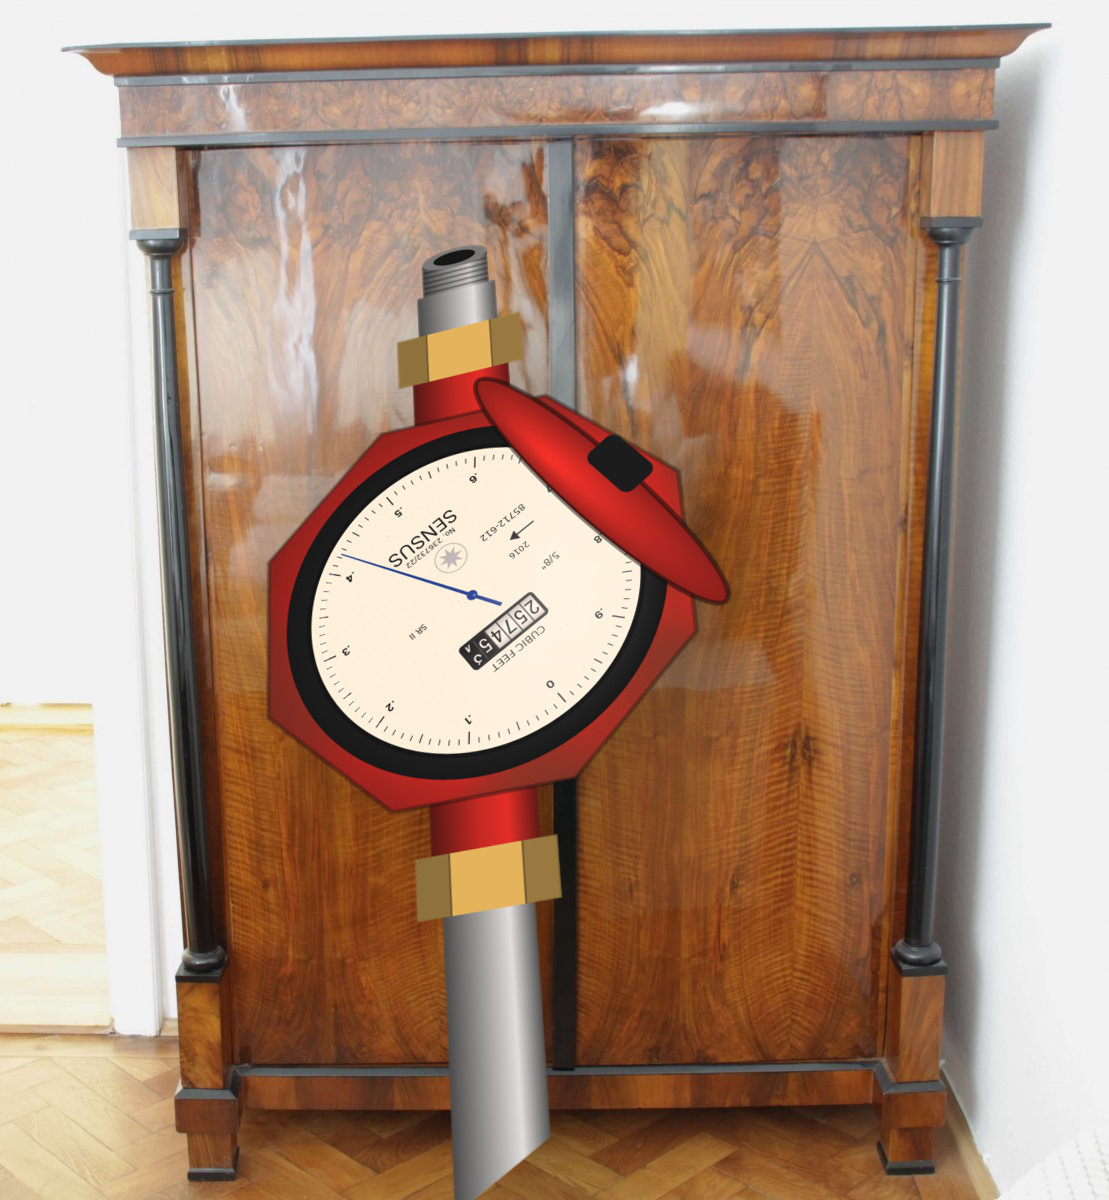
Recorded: value=257453.42 unit=ft³
